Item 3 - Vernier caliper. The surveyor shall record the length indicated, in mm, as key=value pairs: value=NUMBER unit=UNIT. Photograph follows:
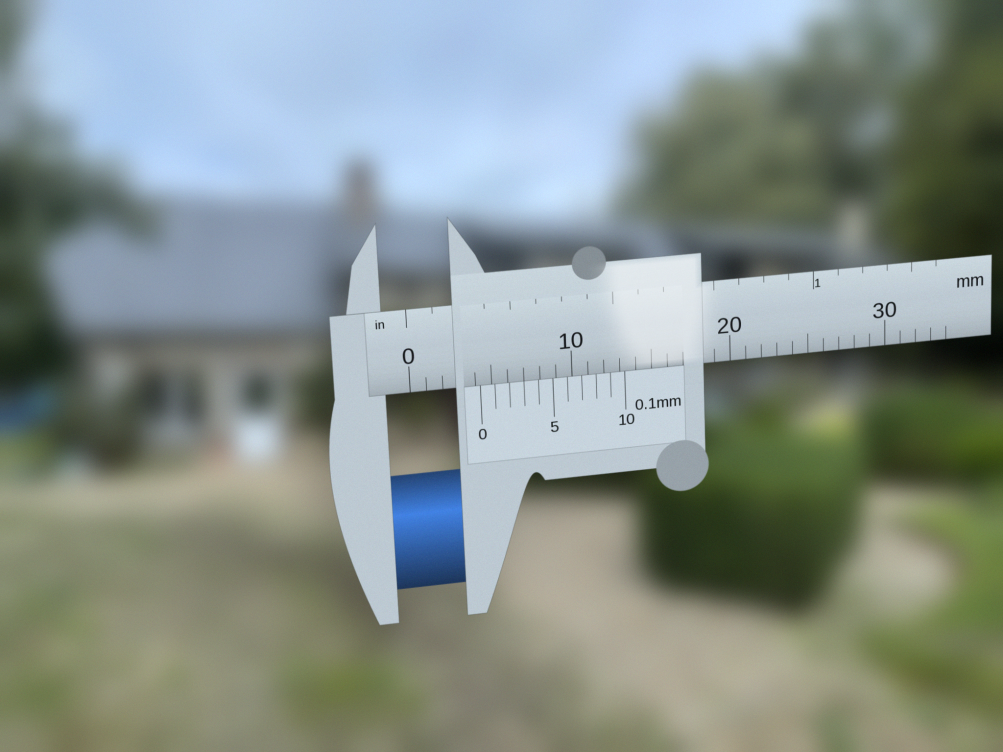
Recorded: value=4.3 unit=mm
